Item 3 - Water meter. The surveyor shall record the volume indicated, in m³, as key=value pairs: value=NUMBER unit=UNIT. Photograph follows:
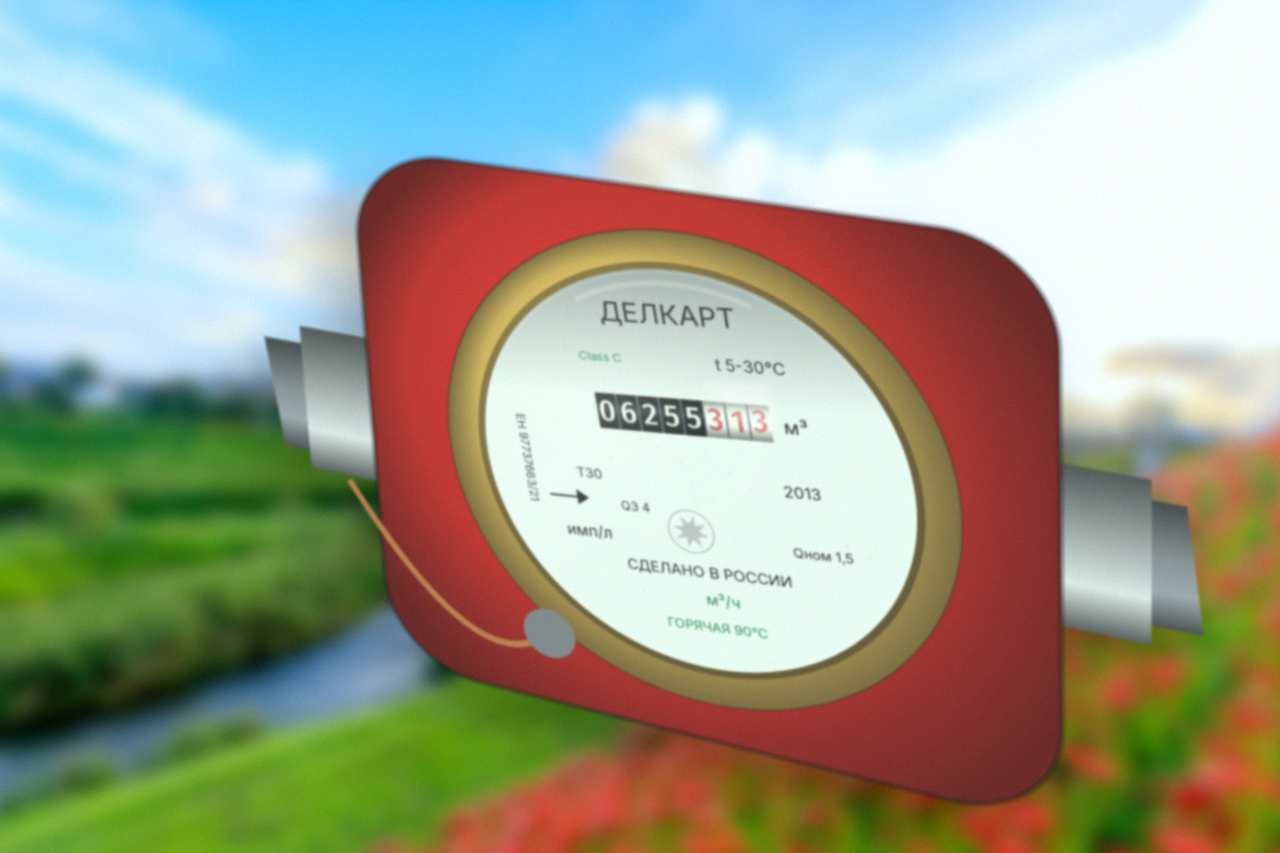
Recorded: value=6255.313 unit=m³
